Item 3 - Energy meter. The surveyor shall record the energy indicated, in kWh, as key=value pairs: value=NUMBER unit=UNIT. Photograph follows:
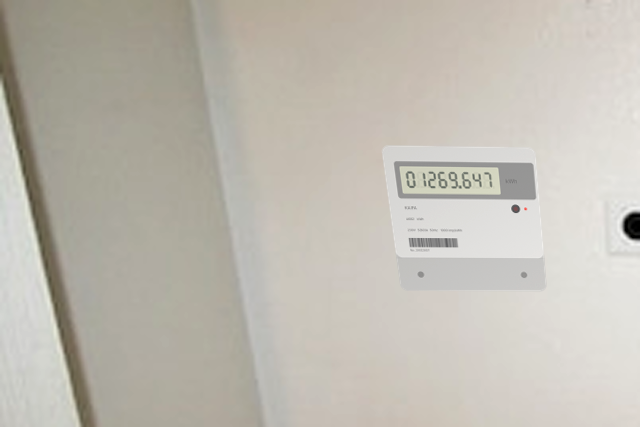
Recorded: value=1269.647 unit=kWh
